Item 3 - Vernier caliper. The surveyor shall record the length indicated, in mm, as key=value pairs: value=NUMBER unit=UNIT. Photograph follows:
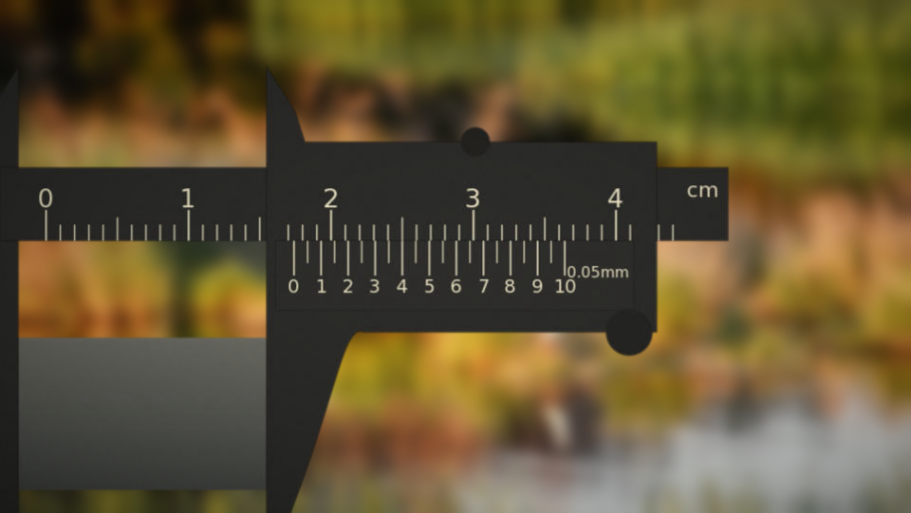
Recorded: value=17.4 unit=mm
